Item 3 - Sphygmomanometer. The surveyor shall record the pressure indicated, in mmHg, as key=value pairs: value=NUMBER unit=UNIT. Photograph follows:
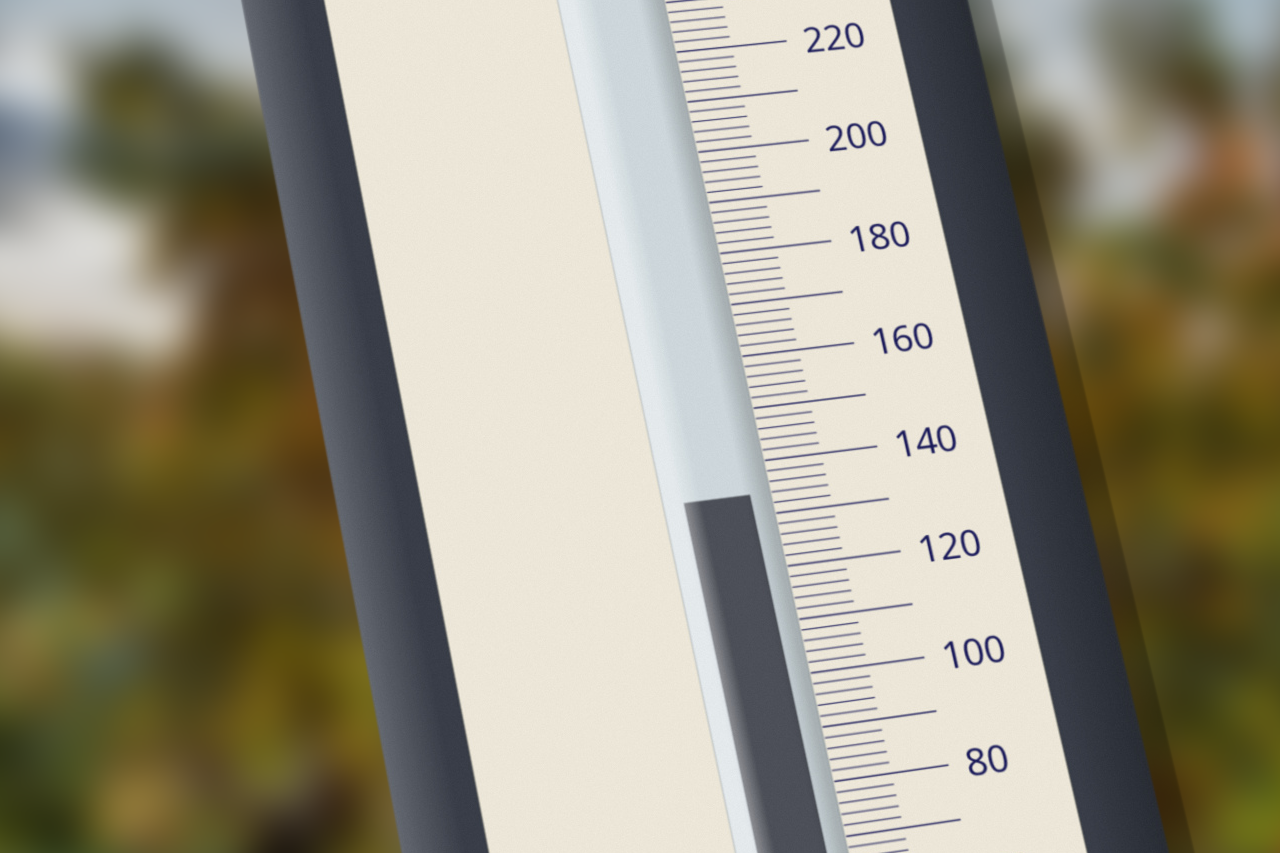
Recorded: value=134 unit=mmHg
